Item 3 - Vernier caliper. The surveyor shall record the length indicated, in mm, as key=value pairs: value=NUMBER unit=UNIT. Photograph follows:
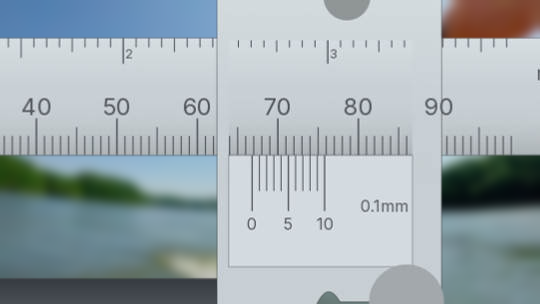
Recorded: value=66.8 unit=mm
